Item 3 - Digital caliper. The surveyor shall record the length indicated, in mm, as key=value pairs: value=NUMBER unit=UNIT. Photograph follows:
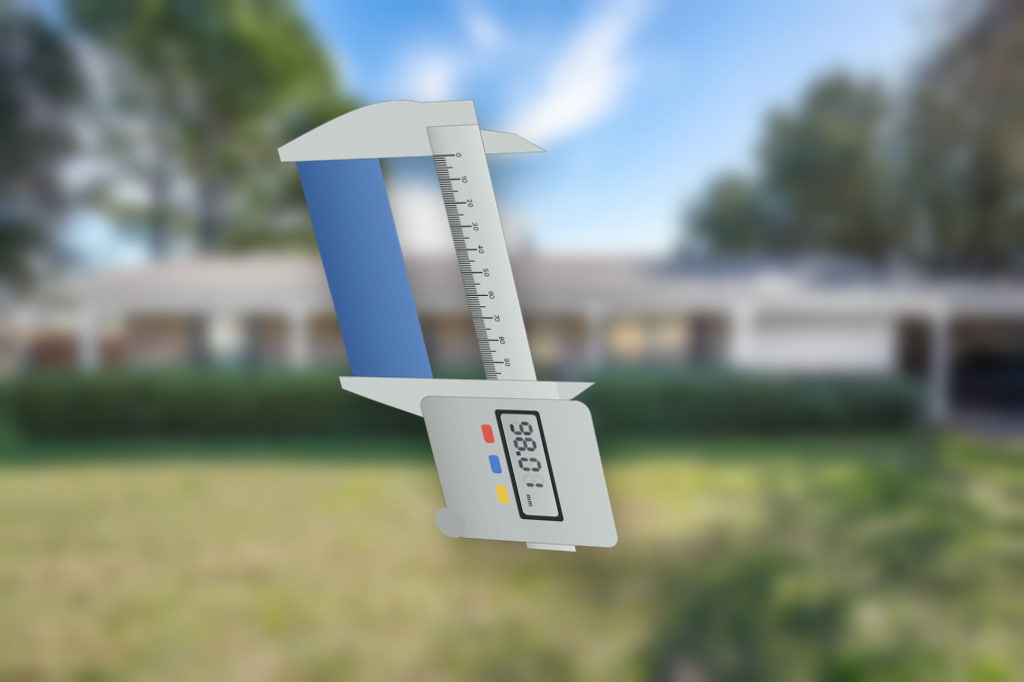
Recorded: value=98.01 unit=mm
